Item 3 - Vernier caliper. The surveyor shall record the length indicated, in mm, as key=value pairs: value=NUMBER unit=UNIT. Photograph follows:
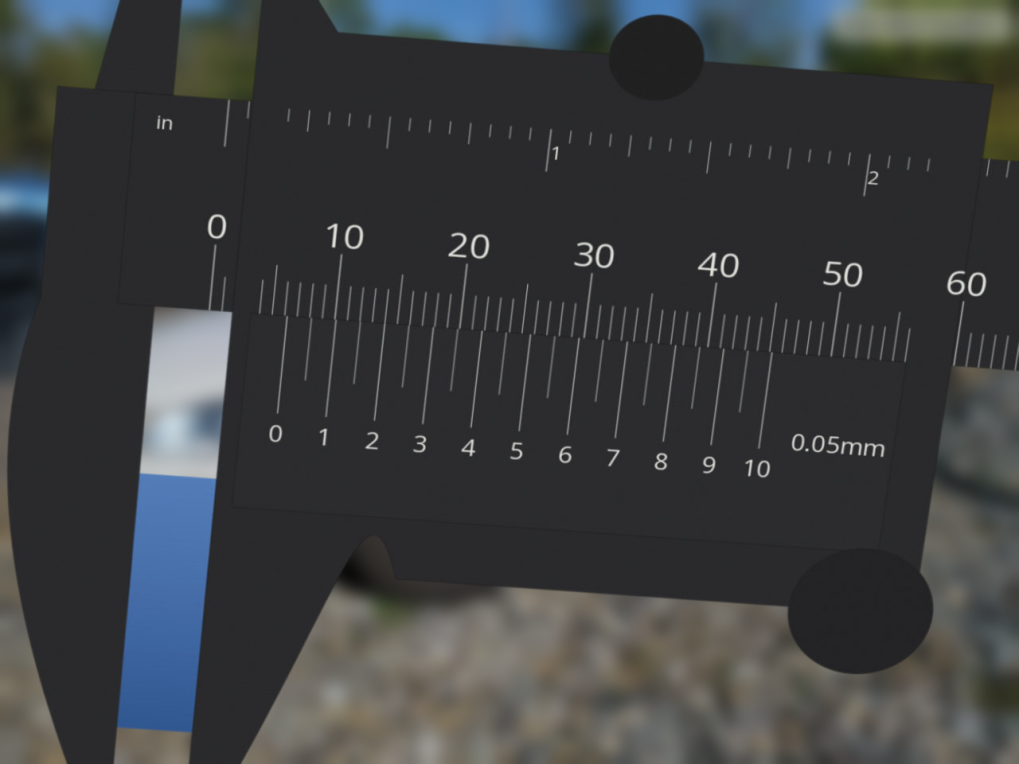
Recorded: value=6.2 unit=mm
